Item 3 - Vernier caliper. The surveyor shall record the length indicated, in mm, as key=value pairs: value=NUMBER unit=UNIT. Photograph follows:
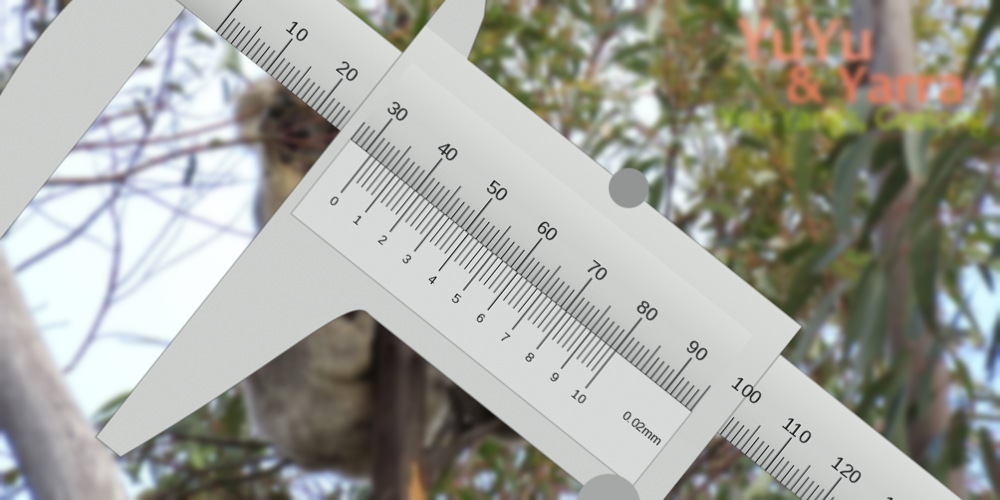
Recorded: value=31.0 unit=mm
